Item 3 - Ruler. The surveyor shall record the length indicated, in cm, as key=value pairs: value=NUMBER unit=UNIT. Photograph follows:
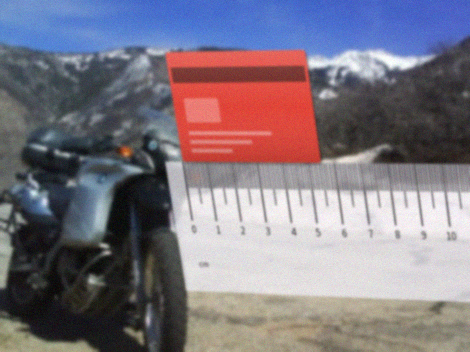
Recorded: value=5.5 unit=cm
